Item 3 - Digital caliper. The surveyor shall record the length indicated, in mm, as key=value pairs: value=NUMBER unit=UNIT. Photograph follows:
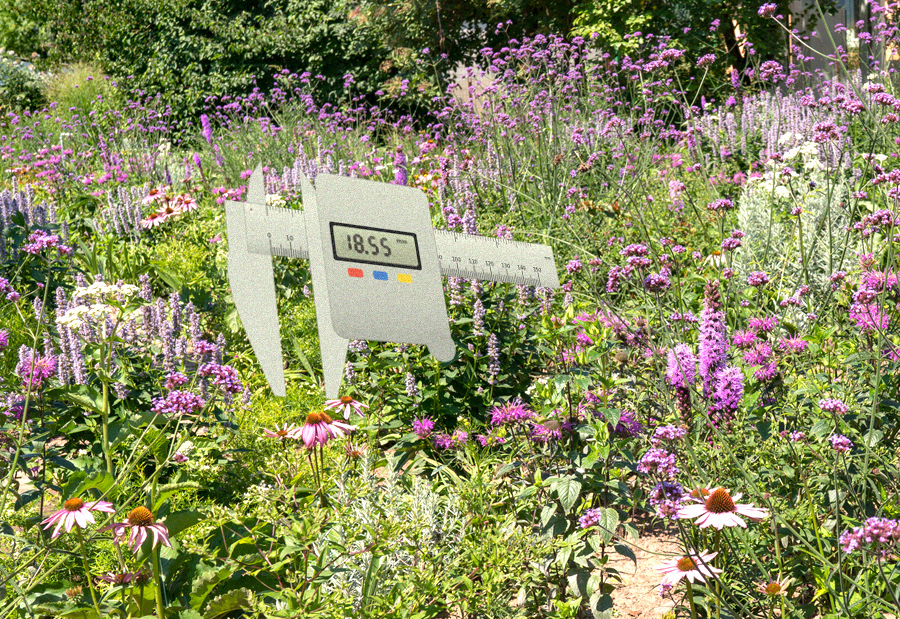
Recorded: value=18.55 unit=mm
